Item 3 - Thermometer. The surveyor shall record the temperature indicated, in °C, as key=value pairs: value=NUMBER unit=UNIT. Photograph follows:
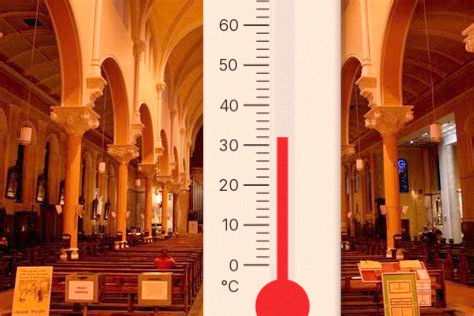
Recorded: value=32 unit=°C
